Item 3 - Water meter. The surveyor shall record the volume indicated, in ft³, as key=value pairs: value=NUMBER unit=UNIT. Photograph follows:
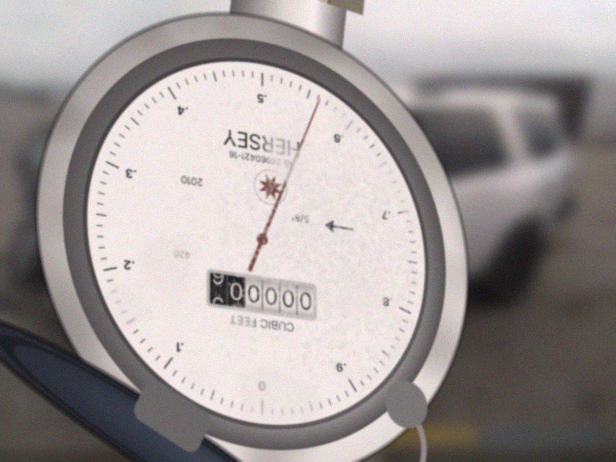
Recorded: value=5.56 unit=ft³
